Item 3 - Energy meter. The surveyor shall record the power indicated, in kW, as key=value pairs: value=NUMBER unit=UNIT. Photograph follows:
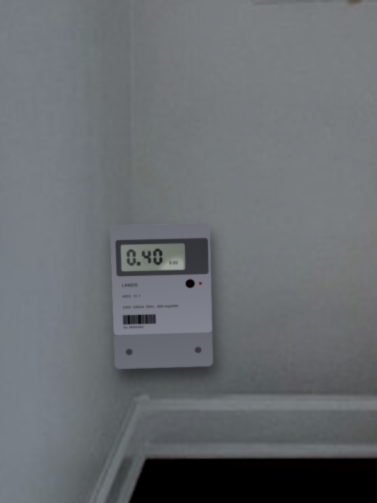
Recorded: value=0.40 unit=kW
